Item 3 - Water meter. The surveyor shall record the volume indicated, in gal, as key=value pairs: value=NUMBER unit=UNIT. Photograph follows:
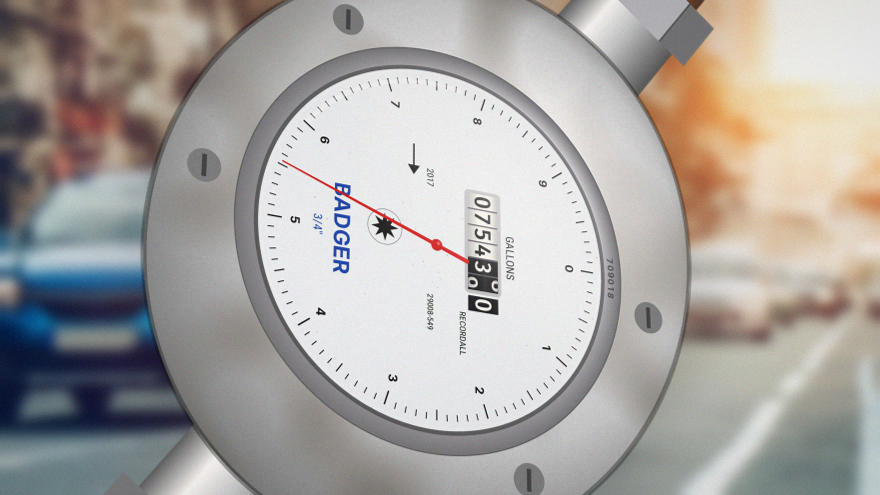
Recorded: value=754385.5 unit=gal
